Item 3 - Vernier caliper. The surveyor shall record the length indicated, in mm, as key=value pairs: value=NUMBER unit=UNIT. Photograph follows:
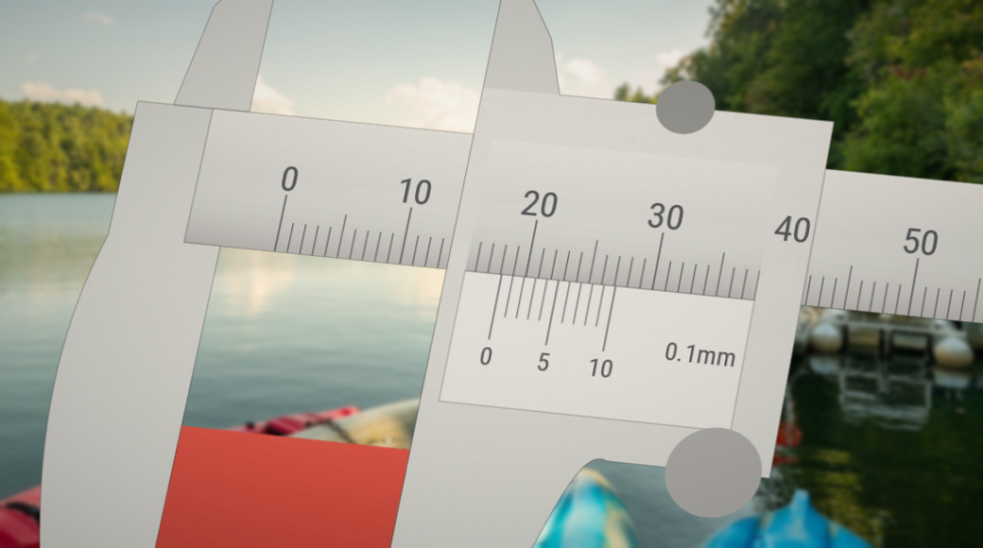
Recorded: value=18.1 unit=mm
